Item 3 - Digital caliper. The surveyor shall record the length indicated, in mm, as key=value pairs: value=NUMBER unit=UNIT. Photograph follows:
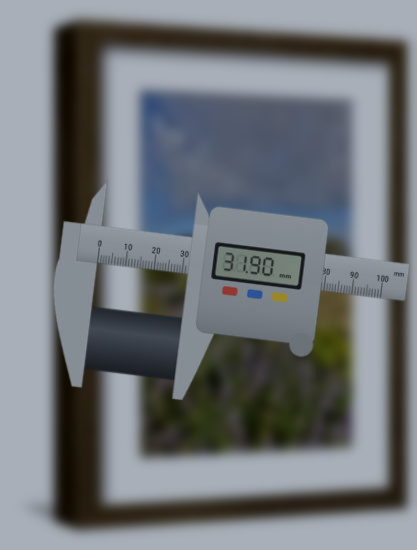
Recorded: value=31.90 unit=mm
